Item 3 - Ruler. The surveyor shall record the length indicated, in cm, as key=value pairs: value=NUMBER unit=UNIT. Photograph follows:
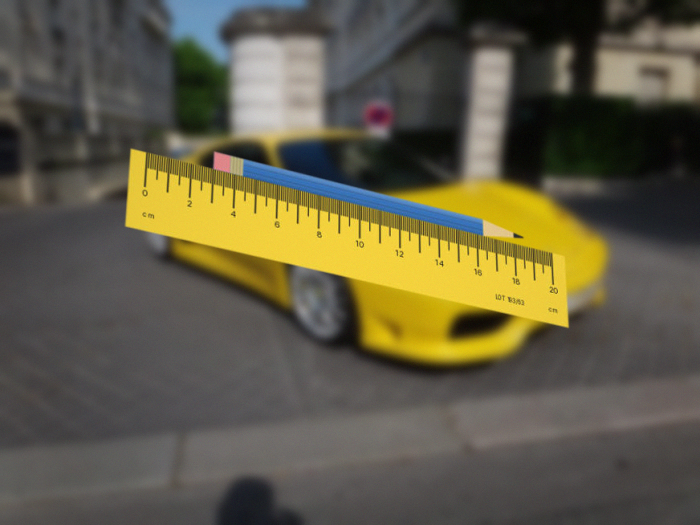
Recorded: value=15.5 unit=cm
